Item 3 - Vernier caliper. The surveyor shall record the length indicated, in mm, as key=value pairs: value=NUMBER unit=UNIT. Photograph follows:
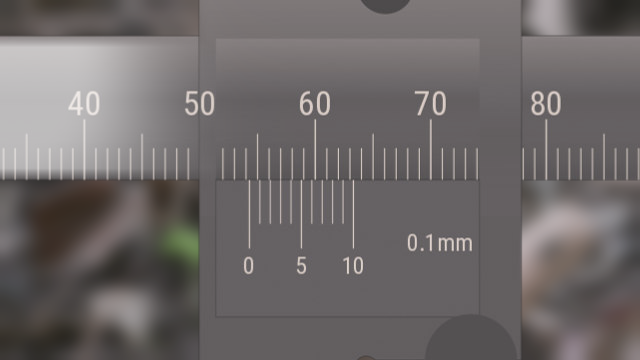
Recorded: value=54.3 unit=mm
